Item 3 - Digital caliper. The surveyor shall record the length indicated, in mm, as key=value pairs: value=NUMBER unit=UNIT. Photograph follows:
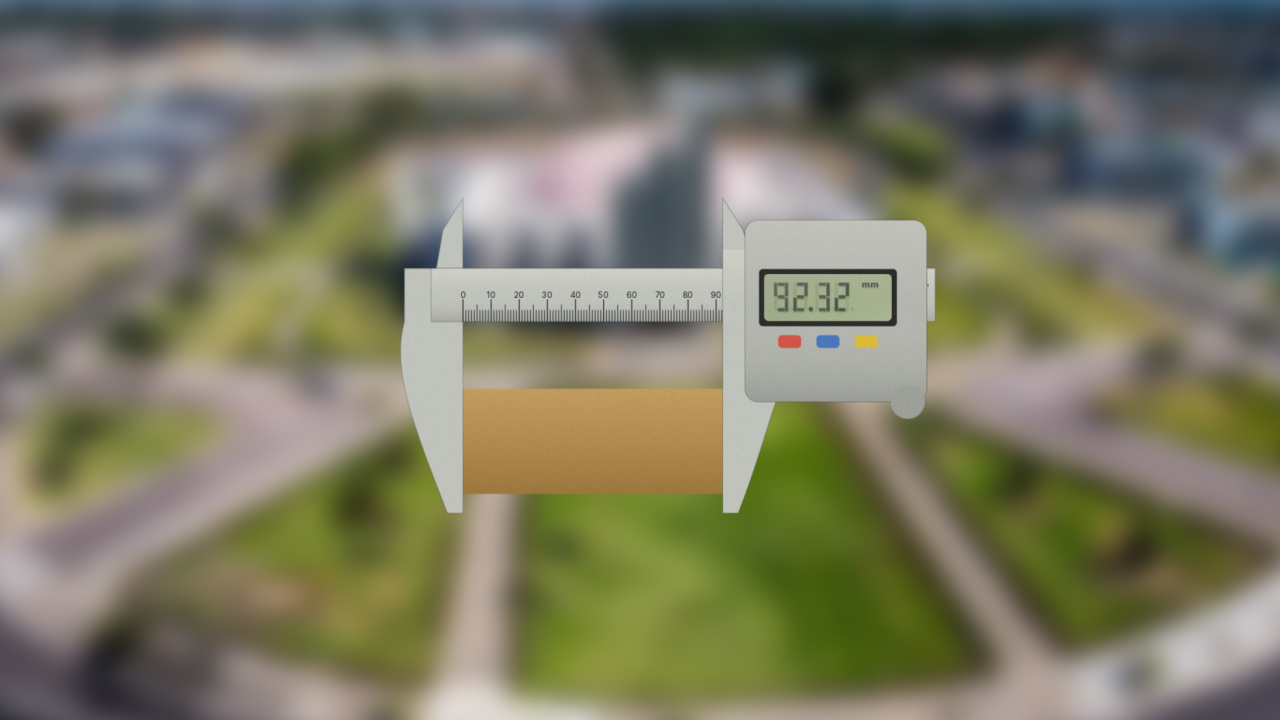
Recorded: value=92.32 unit=mm
